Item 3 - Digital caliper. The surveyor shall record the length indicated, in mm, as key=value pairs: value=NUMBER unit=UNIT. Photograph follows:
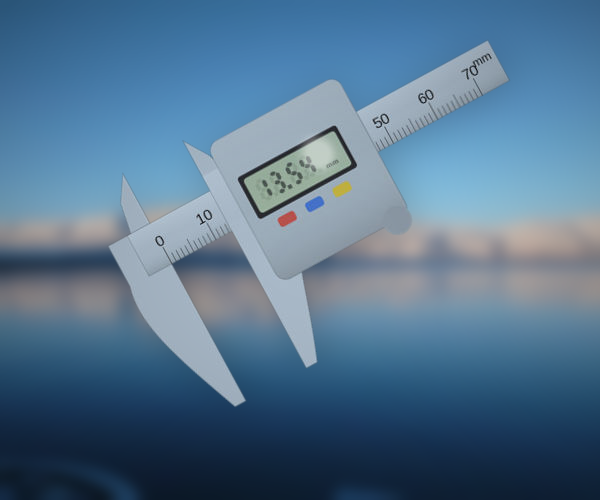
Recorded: value=13.54 unit=mm
